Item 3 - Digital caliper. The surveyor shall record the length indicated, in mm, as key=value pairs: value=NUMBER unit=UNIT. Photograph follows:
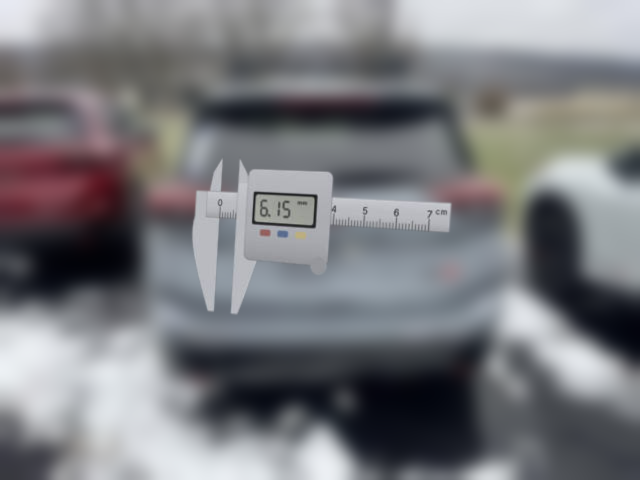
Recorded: value=6.15 unit=mm
